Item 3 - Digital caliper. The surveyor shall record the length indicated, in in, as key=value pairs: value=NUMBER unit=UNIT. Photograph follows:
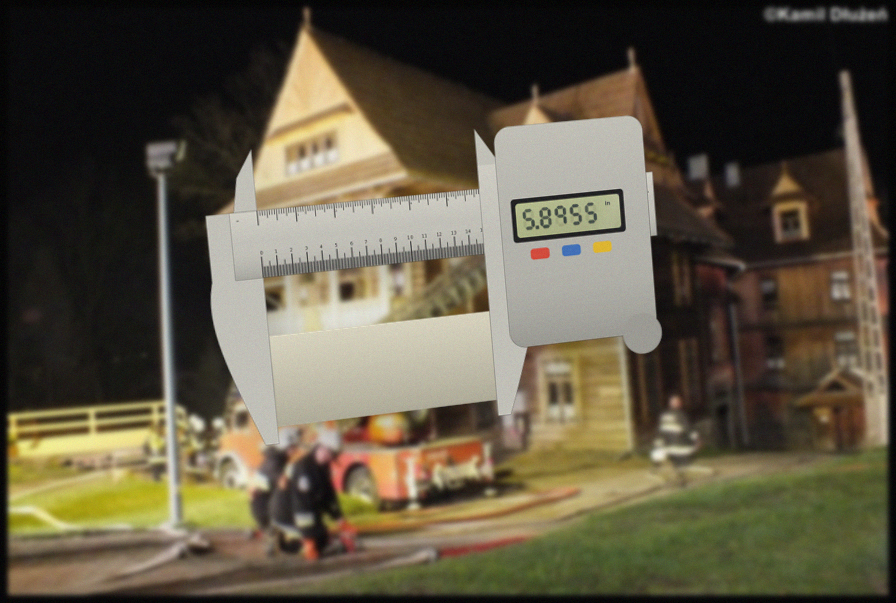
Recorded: value=5.8955 unit=in
